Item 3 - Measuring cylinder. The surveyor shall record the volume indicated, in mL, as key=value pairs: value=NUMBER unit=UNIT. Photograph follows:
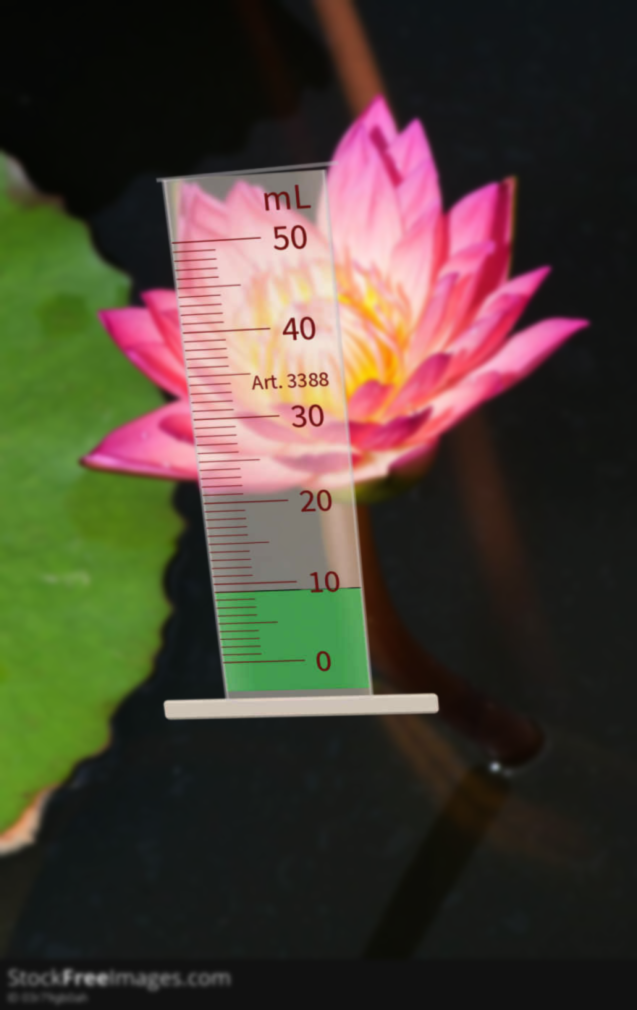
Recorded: value=9 unit=mL
